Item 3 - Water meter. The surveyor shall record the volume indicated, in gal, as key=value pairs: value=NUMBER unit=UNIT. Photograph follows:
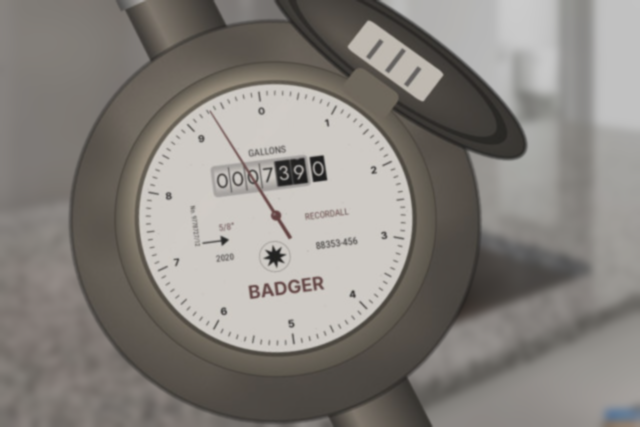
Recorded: value=7389.3 unit=gal
